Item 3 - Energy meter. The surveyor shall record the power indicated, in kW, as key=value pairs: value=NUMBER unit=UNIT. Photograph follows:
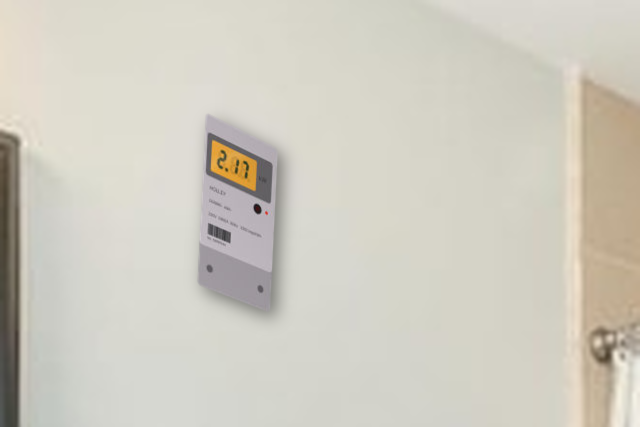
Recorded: value=2.17 unit=kW
